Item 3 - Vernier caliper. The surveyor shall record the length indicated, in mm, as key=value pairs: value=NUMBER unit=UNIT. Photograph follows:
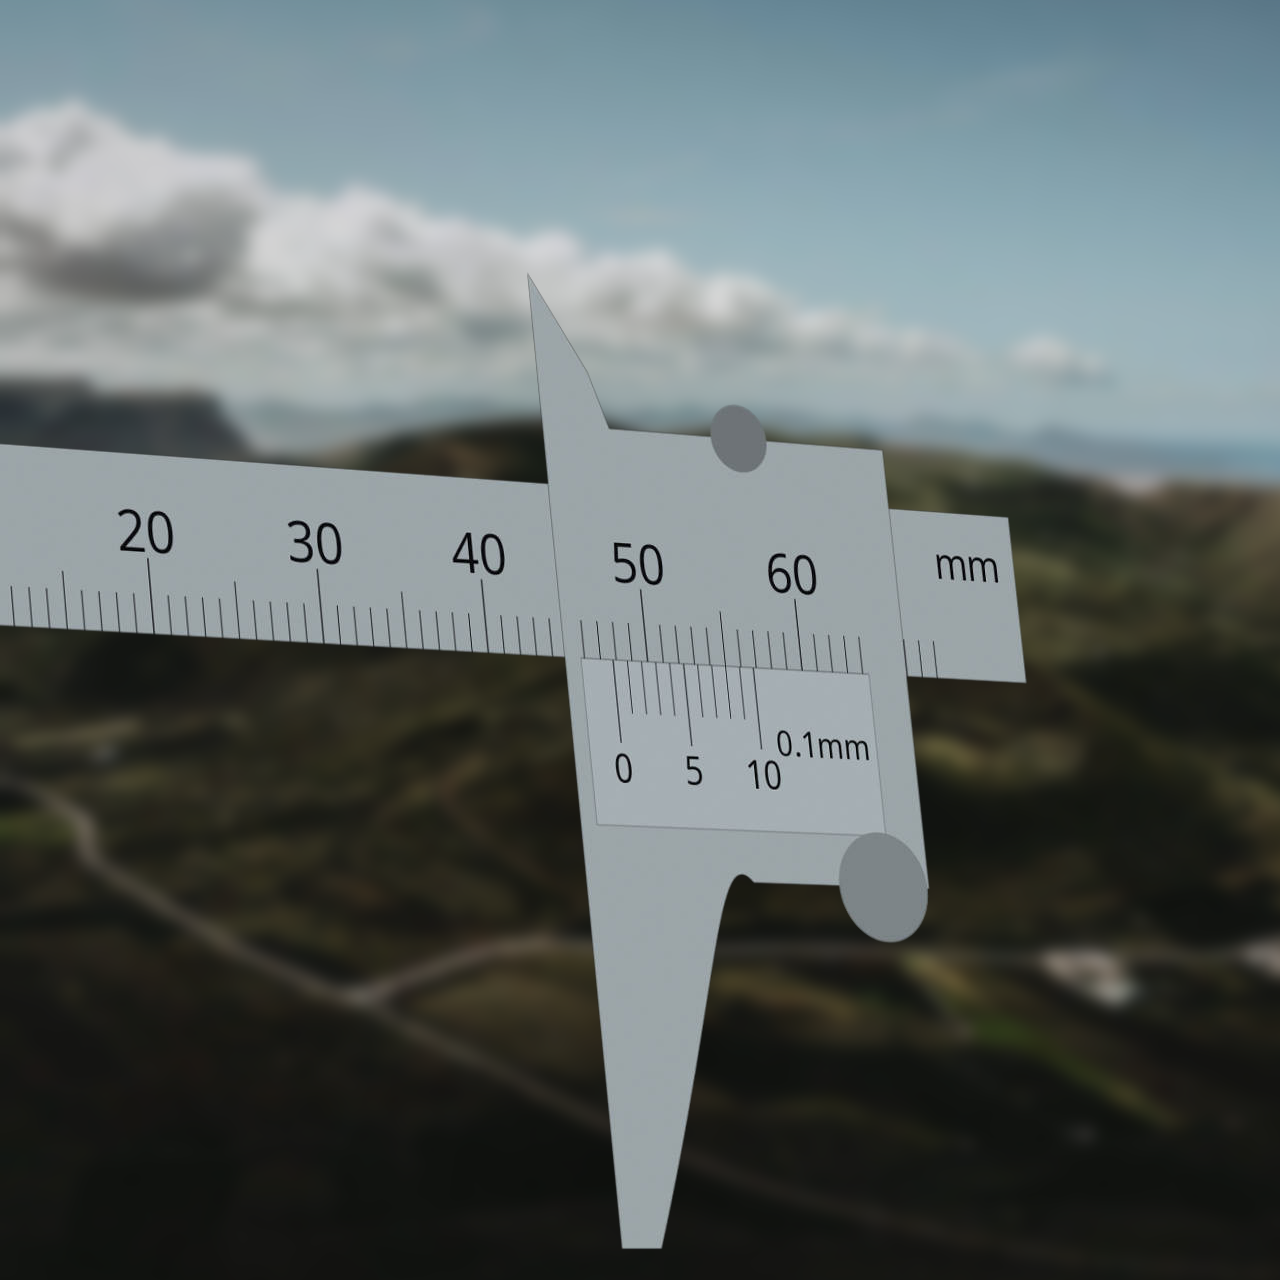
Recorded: value=47.8 unit=mm
